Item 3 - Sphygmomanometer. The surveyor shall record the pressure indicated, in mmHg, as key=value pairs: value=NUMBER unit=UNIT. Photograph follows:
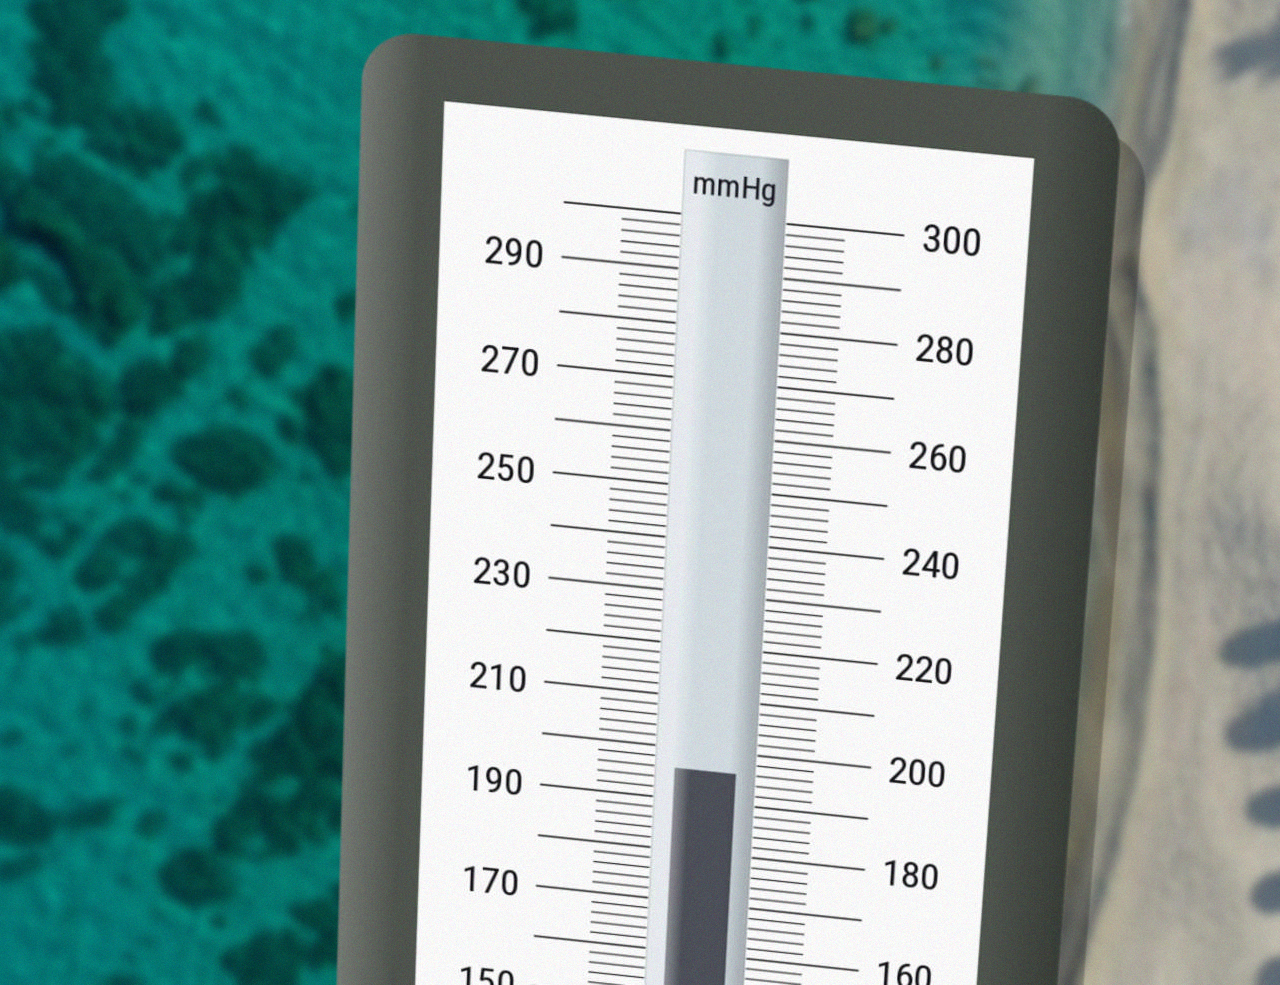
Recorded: value=196 unit=mmHg
